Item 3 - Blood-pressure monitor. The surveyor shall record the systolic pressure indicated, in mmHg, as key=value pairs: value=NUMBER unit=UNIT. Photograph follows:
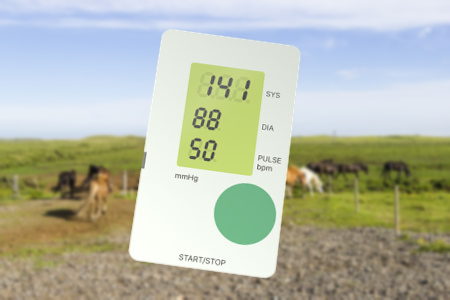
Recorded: value=141 unit=mmHg
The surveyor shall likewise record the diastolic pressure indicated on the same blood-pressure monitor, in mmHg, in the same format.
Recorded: value=88 unit=mmHg
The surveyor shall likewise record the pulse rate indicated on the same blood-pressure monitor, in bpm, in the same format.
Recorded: value=50 unit=bpm
